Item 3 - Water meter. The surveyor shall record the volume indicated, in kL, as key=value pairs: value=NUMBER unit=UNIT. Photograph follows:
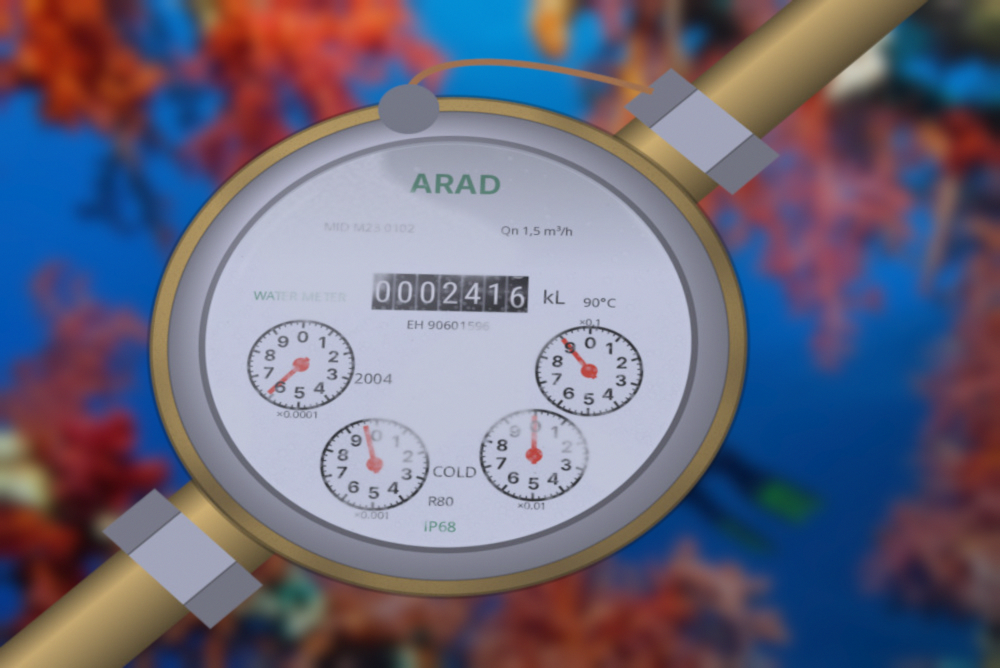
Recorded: value=2415.8996 unit=kL
